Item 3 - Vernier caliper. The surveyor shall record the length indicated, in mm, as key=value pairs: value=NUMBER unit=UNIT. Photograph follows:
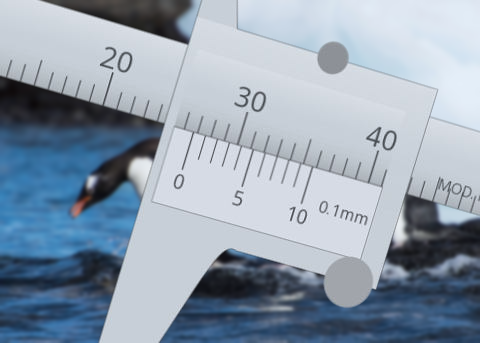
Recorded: value=26.7 unit=mm
